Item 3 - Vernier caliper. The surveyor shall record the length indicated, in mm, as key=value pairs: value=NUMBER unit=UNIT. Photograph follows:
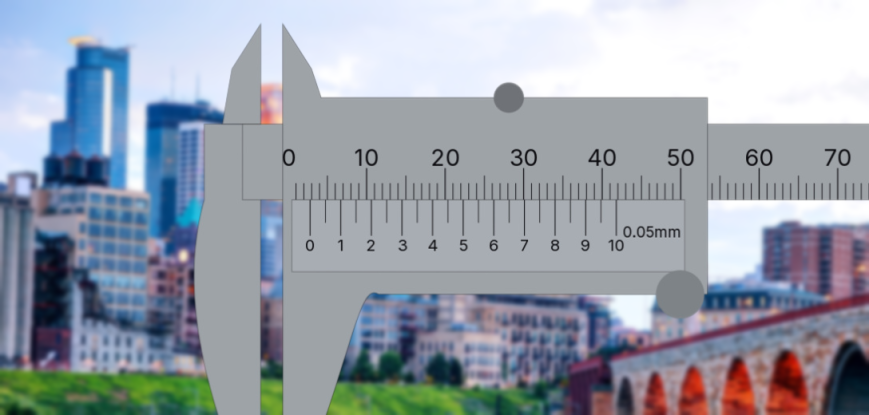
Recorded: value=2.8 unit=mm
